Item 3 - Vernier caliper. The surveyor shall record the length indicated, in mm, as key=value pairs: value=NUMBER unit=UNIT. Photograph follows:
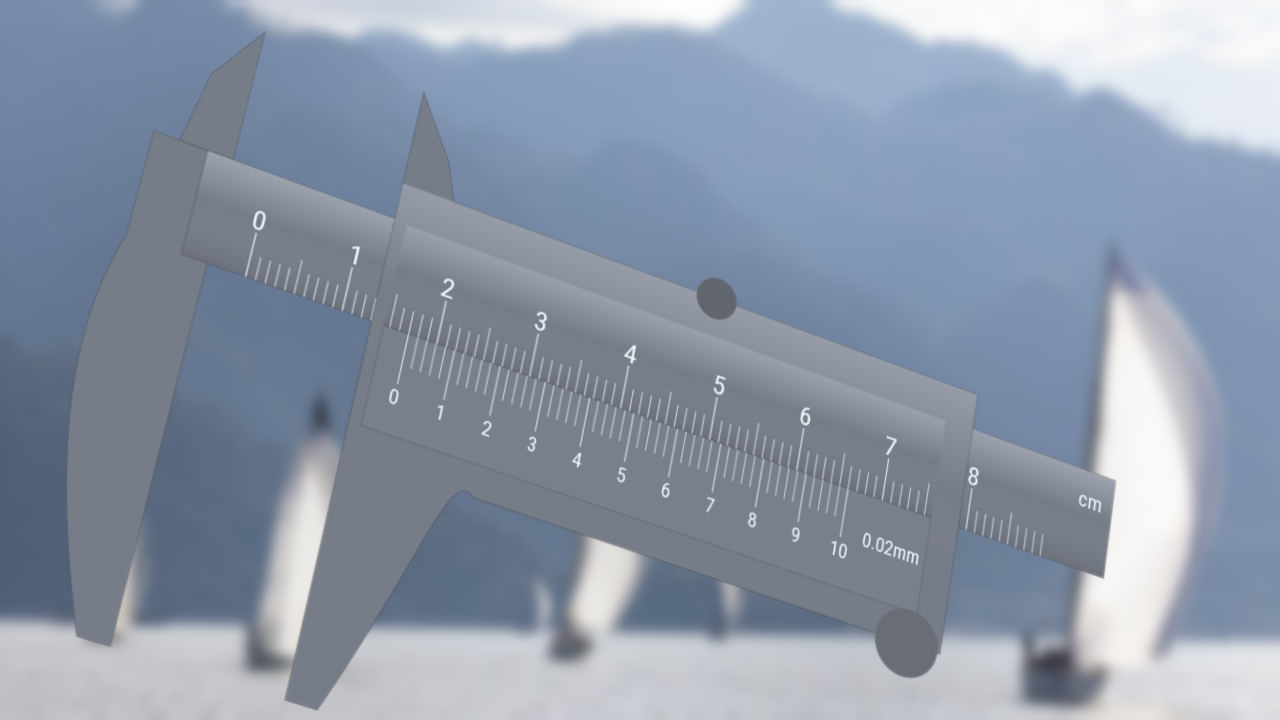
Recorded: value=17.0 unit=mm
